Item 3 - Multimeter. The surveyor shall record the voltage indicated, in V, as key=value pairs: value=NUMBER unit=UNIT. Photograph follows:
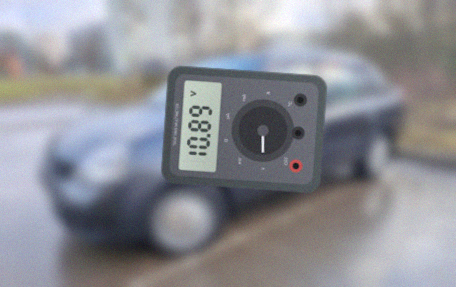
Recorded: value=10.89 unit=V
